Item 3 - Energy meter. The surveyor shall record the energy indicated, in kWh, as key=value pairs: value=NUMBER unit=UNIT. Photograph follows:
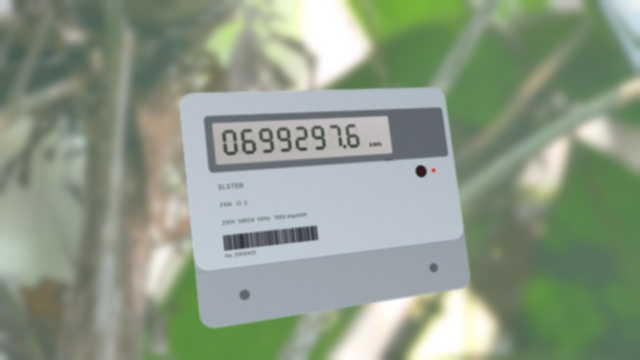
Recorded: value=699297.6 unit=kWh
